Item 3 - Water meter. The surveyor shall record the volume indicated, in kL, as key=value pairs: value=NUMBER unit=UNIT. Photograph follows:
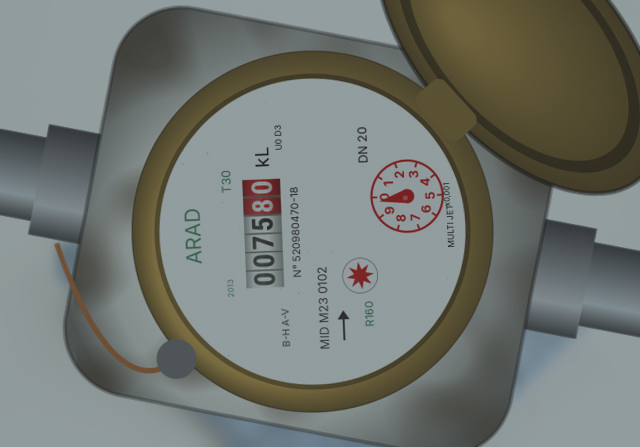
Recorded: value=75.799 unit=kL
